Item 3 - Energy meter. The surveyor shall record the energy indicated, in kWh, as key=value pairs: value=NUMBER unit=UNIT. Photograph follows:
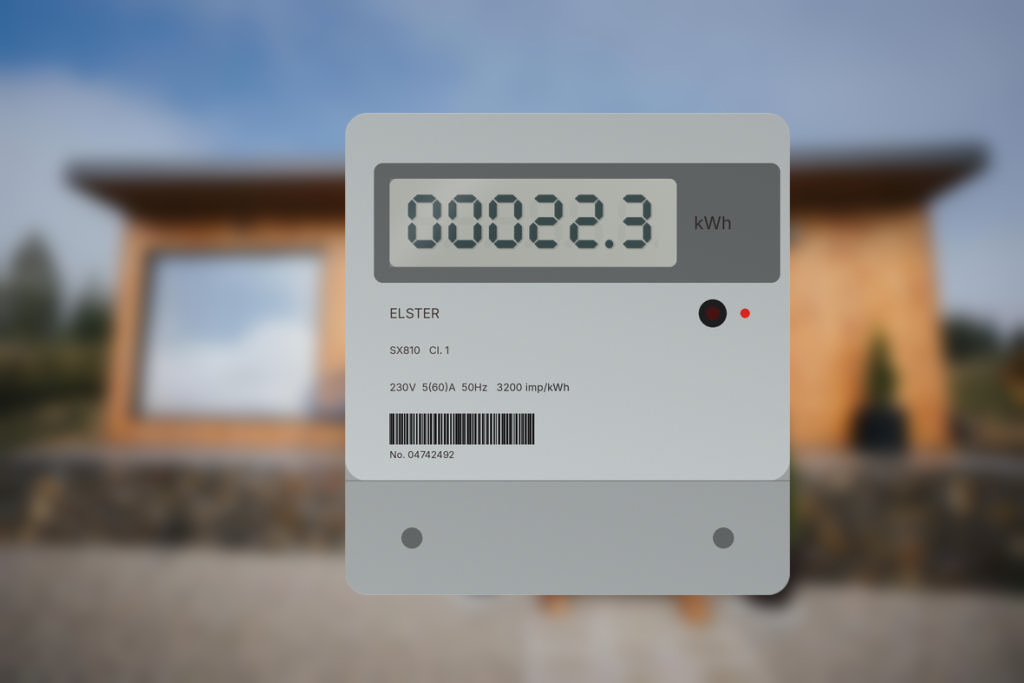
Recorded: value=22.3 unit=kWh
